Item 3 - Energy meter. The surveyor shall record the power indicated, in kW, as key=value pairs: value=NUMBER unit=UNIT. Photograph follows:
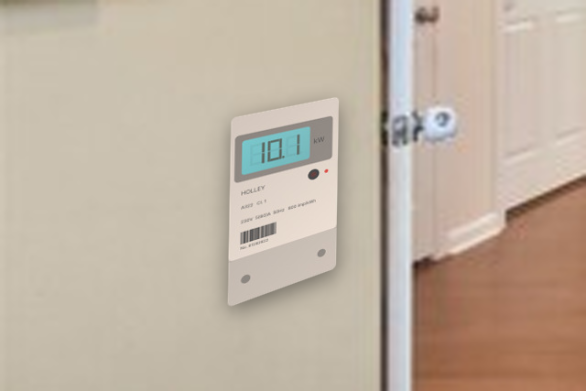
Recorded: value=10.1 unit=kW
